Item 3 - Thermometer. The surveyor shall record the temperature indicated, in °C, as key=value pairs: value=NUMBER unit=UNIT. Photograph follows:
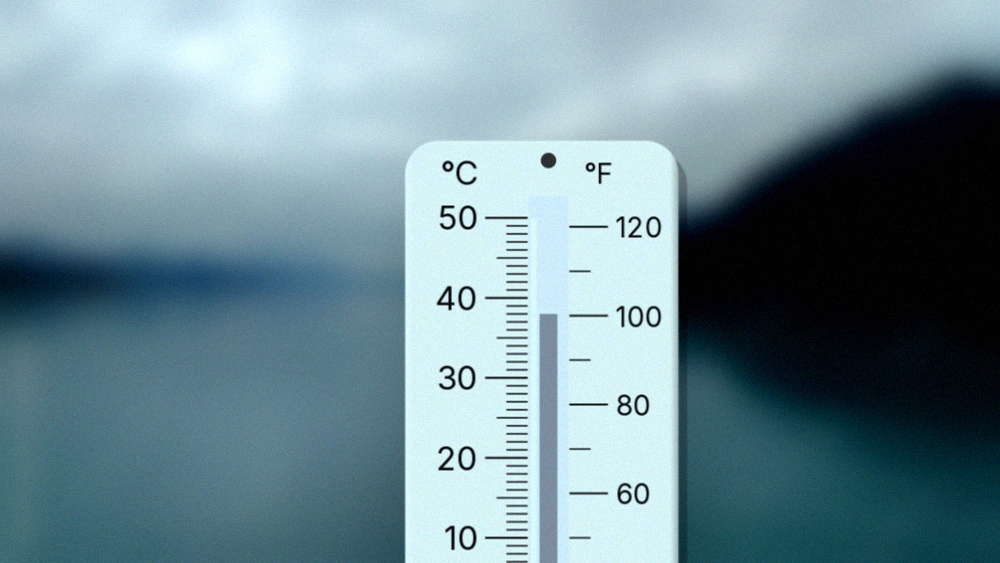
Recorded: value=38 unit=°C
